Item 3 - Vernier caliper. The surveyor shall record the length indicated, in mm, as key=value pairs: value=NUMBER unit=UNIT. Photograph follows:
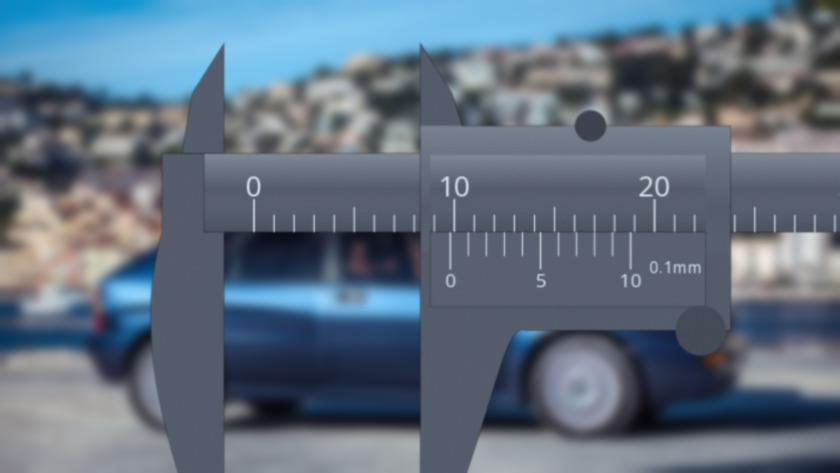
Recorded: value=9.8 unit=mm
